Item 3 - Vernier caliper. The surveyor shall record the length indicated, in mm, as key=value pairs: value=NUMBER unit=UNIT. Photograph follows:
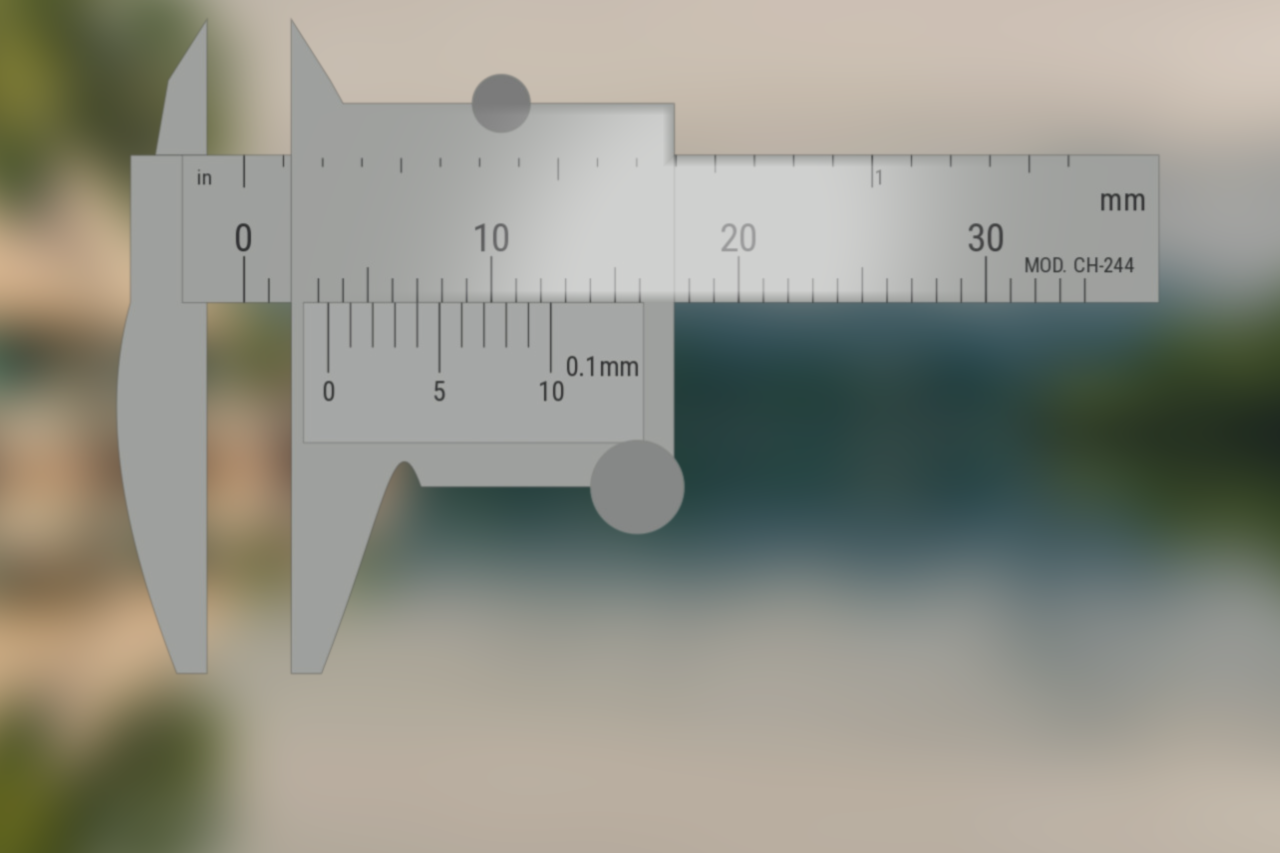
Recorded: value=3.4 unit=mm
